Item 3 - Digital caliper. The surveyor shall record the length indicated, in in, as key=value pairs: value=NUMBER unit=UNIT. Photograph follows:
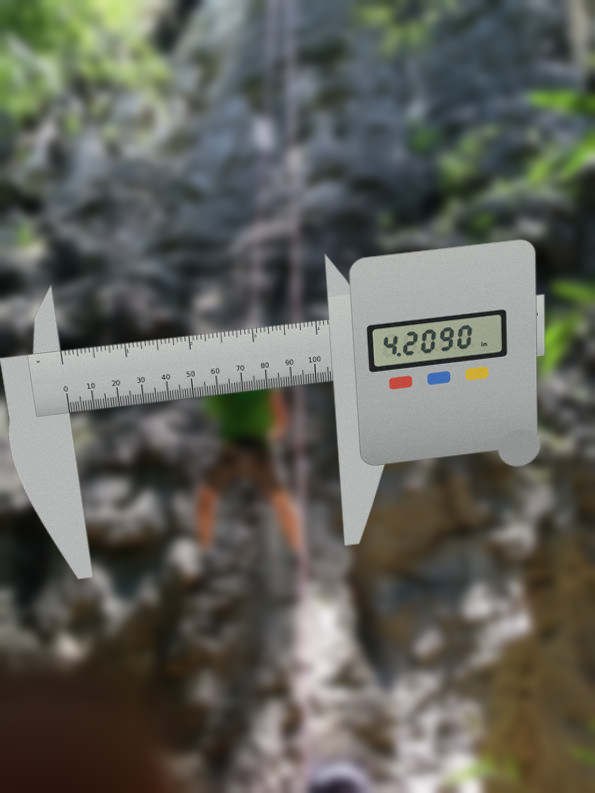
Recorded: value=4.2090 unit=in
